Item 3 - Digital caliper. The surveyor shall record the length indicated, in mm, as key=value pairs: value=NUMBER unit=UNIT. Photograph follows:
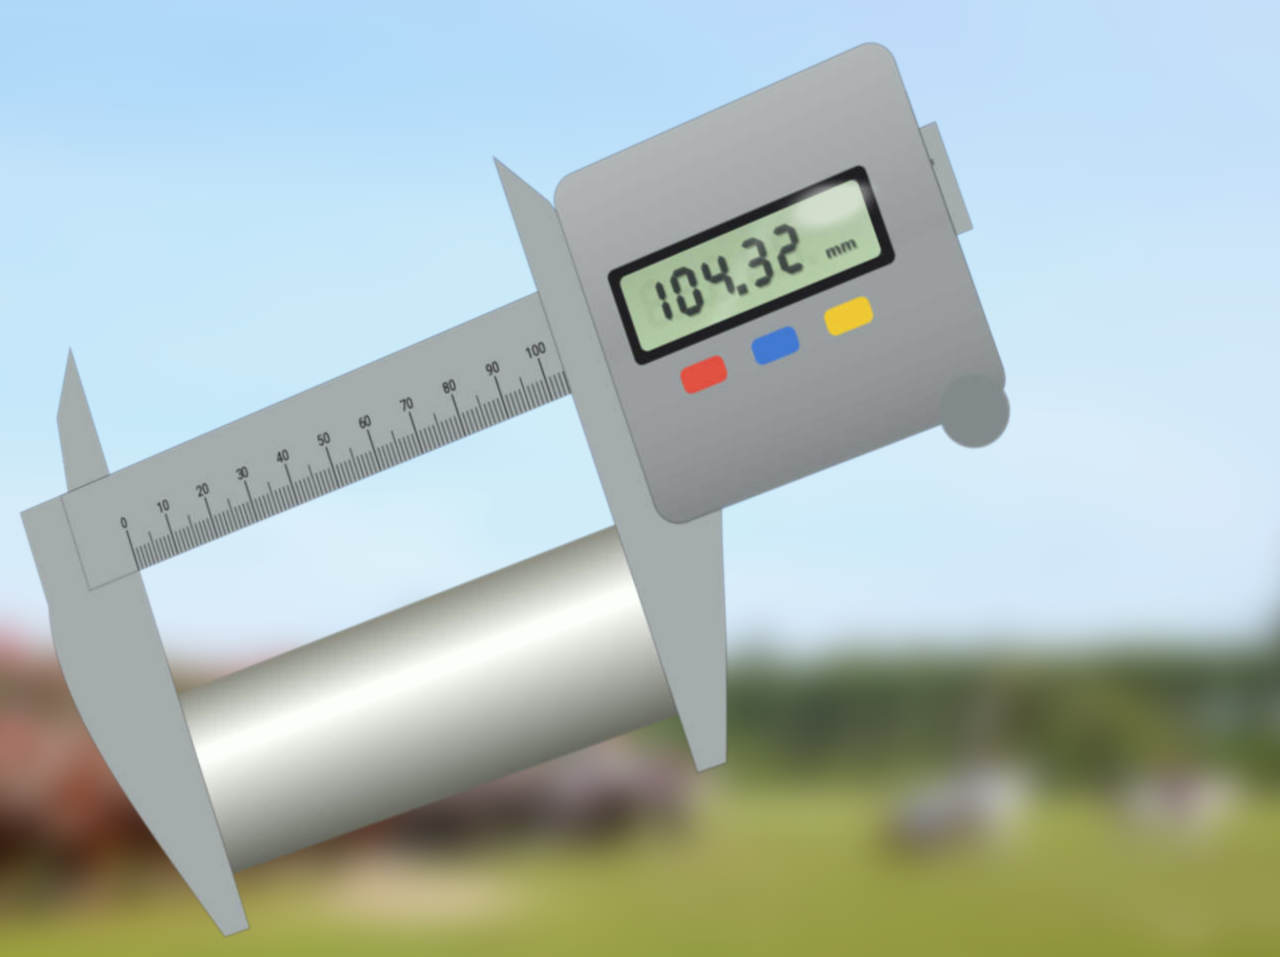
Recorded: value=104.32 unit=mm
